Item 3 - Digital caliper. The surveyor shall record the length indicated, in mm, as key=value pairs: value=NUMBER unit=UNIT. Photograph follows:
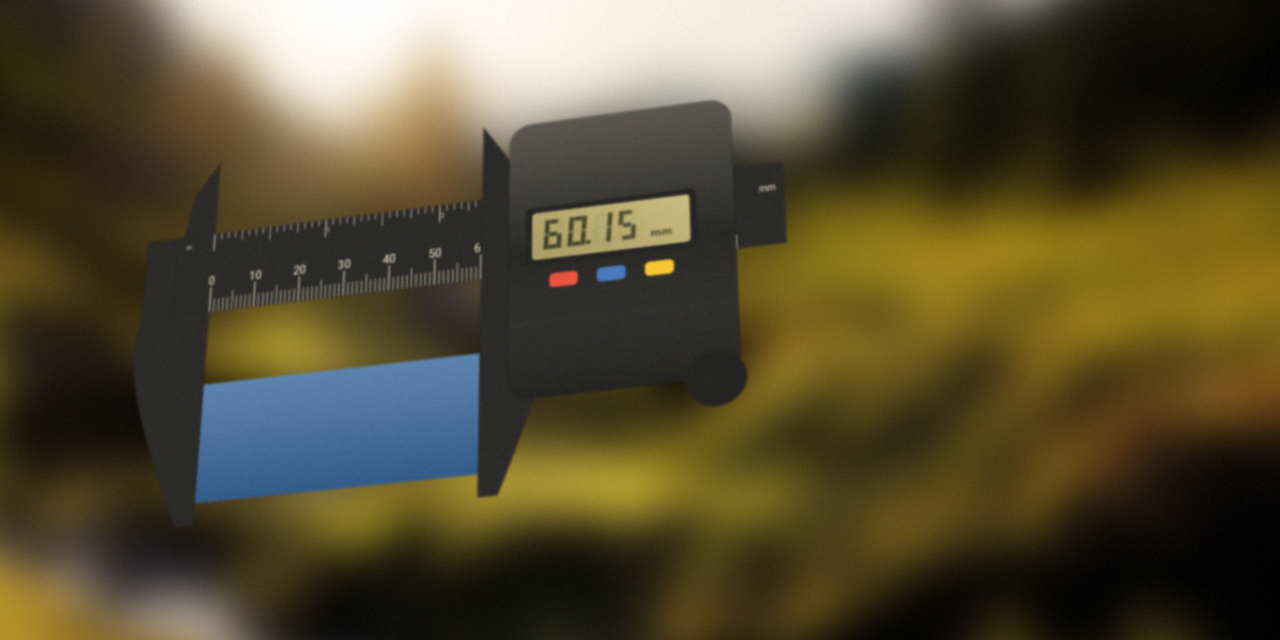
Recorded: value=60.15 unit=mm
